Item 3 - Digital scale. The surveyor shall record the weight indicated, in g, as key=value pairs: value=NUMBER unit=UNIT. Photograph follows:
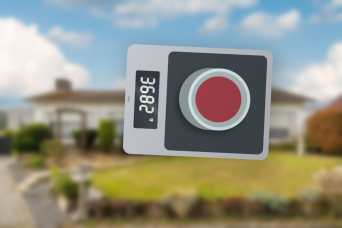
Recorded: value=3682 unit=g
